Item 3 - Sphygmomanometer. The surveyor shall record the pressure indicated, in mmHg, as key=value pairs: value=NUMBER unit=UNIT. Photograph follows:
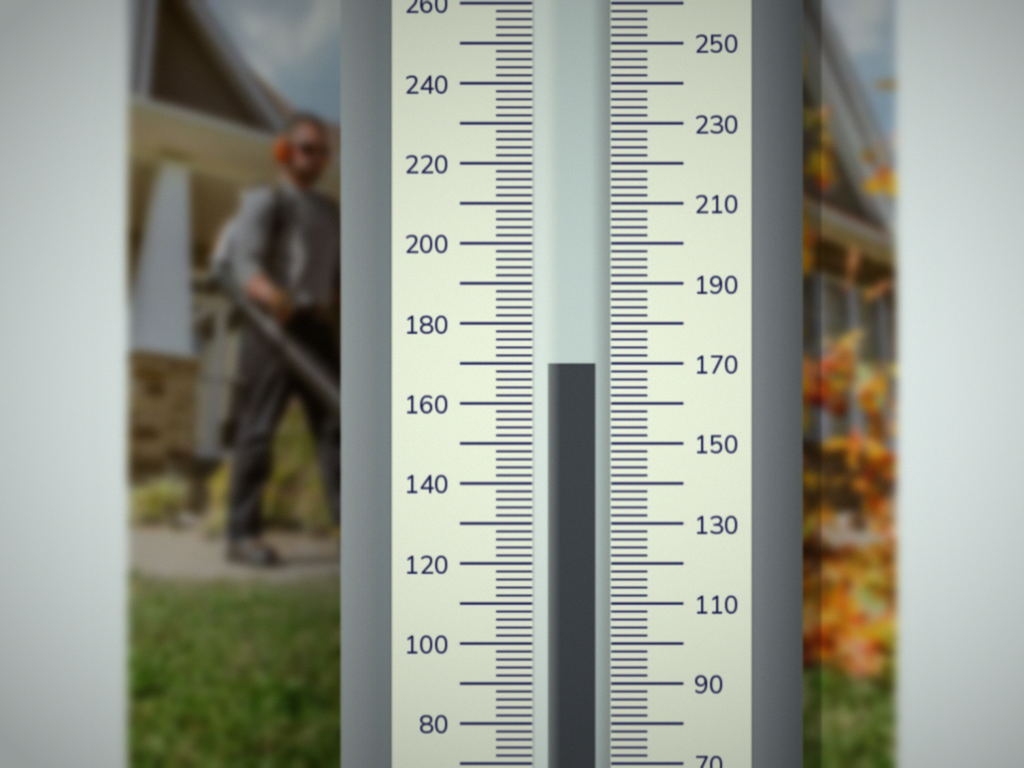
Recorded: value=170 unit=mmHg
